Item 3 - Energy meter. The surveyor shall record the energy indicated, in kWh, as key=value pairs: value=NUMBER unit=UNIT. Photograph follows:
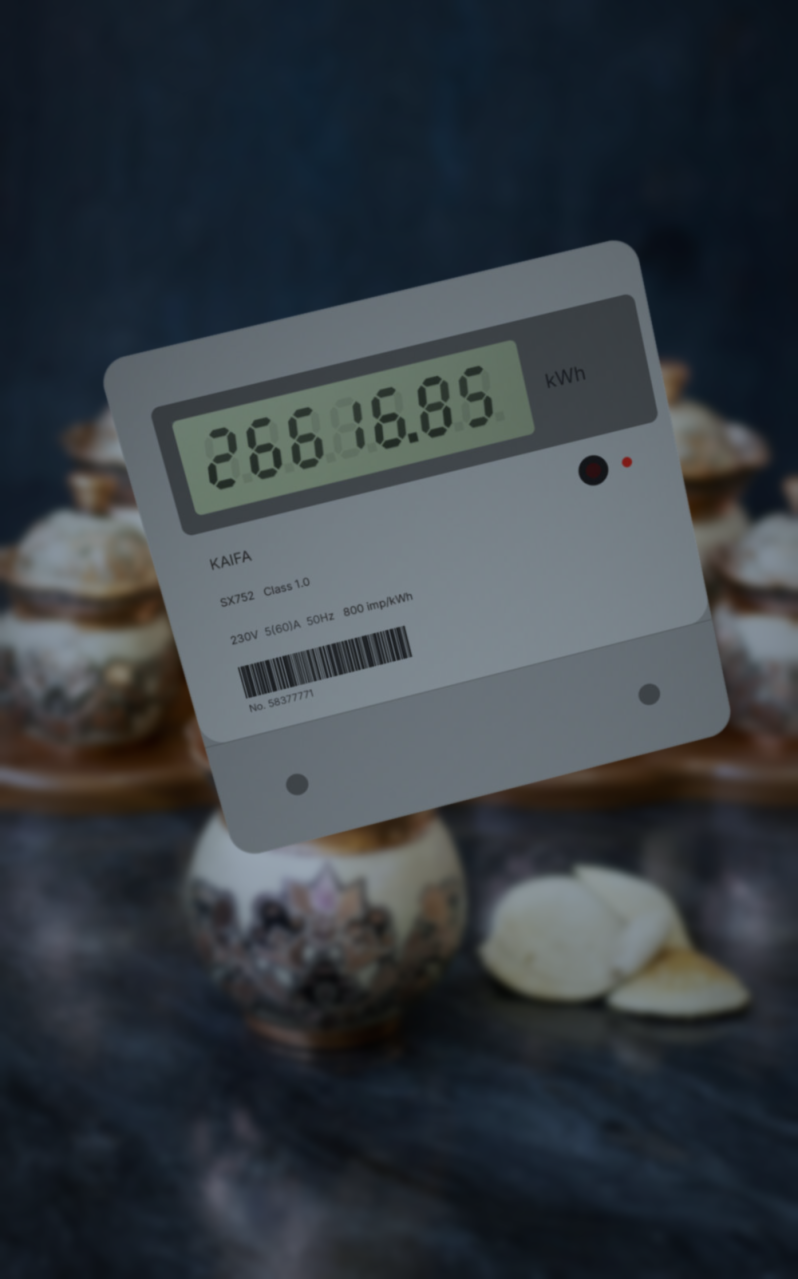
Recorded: value=26616.85 unit=kWh
